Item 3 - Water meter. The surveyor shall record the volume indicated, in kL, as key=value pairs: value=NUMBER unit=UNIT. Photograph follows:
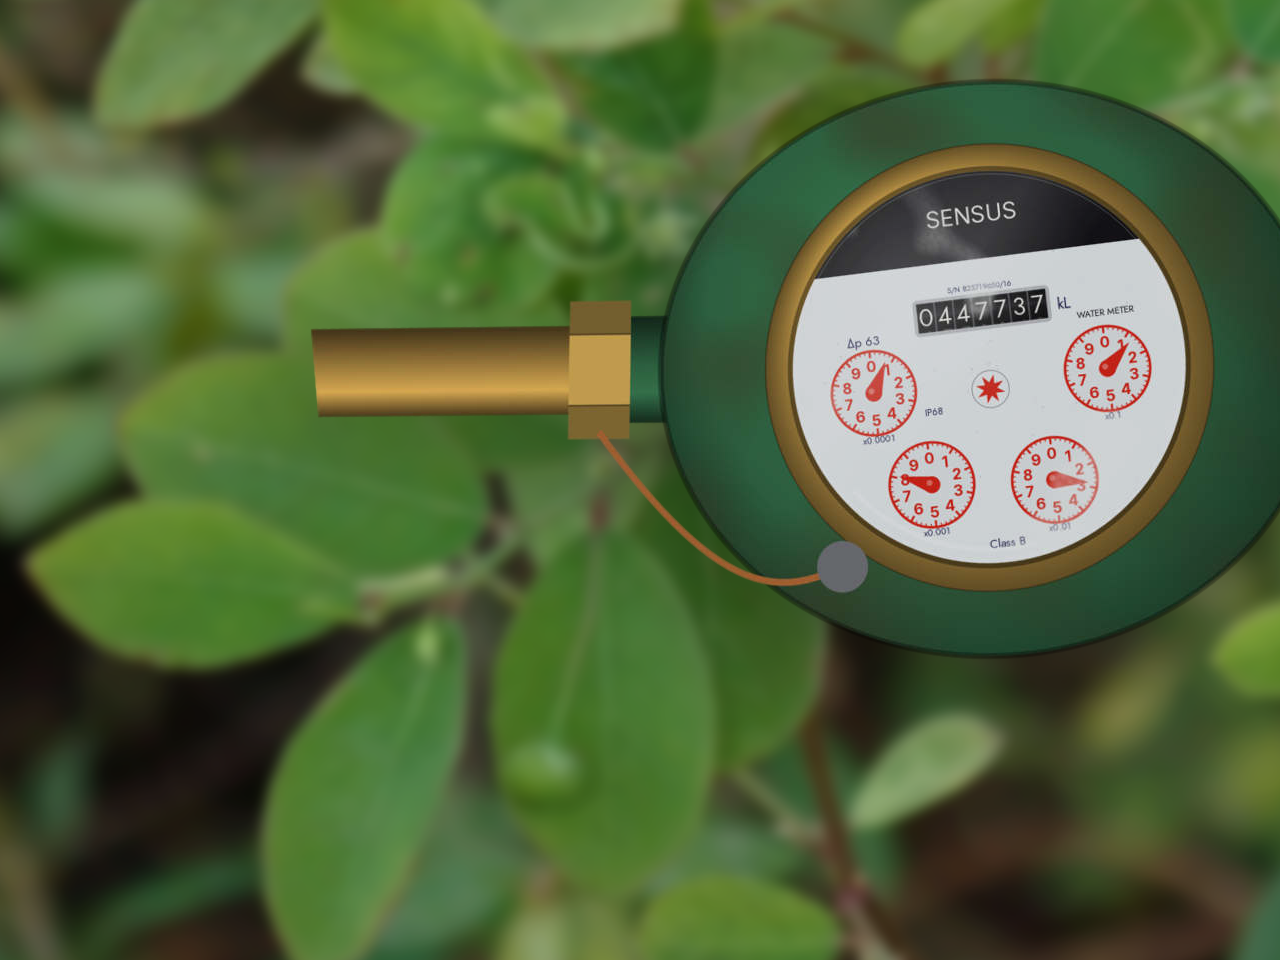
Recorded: value=447737.1280 unit=kL
